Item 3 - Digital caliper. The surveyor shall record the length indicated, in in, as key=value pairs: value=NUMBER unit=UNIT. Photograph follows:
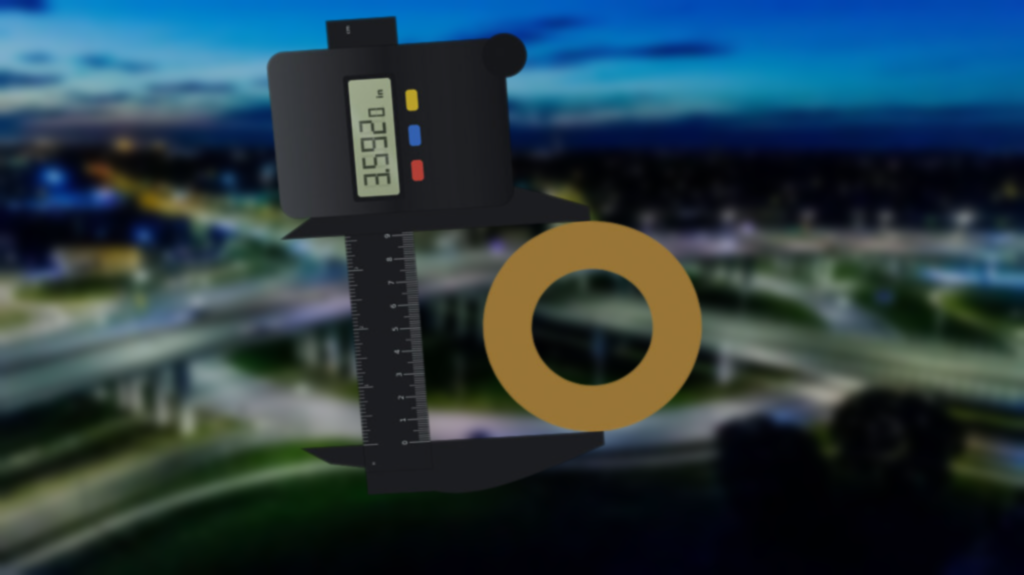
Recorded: value=3.5920 unit=in
